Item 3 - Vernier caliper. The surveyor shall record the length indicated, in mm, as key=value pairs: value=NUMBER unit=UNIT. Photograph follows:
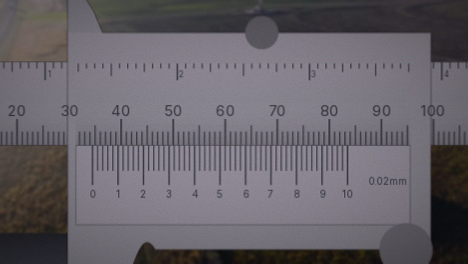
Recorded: value=34.5 unit=mm
